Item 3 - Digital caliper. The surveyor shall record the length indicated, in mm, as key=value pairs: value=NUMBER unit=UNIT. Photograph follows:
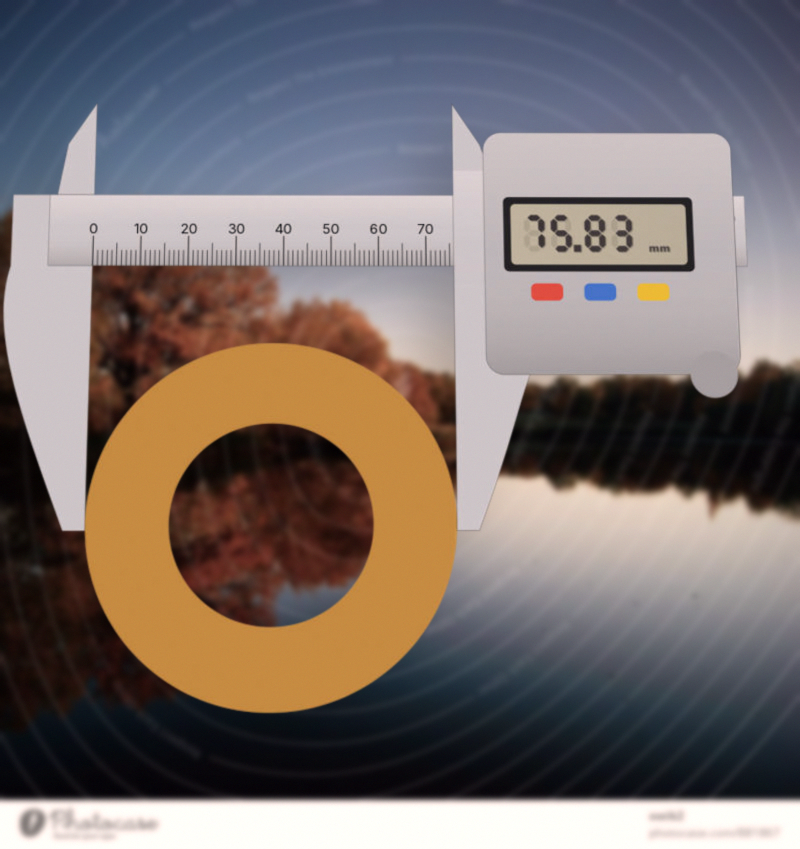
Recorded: value=75.83 unit=mm
